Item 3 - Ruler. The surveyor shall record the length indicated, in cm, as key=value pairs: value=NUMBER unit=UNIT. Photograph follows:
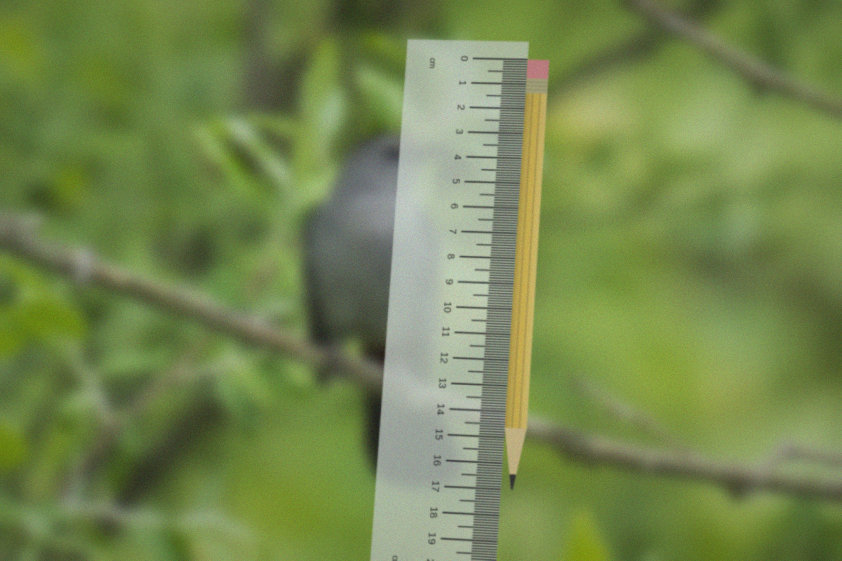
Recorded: value=17 unit=cm
